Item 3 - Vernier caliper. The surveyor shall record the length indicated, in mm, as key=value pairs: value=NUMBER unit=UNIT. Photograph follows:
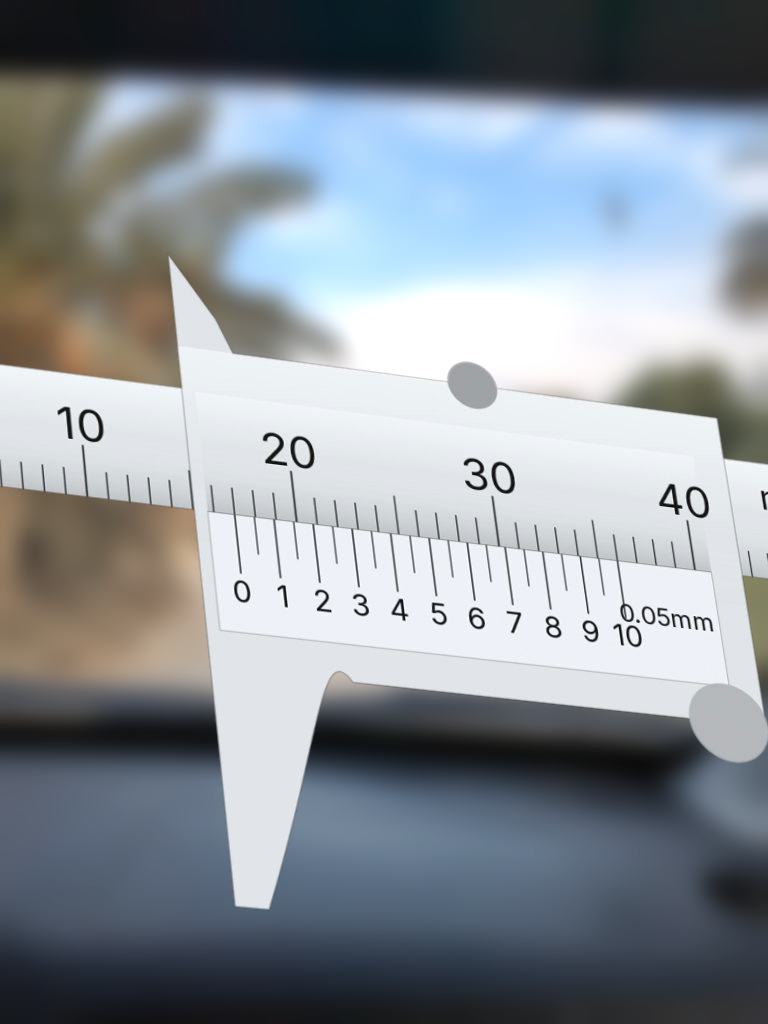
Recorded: value=17.0 unit=mm
